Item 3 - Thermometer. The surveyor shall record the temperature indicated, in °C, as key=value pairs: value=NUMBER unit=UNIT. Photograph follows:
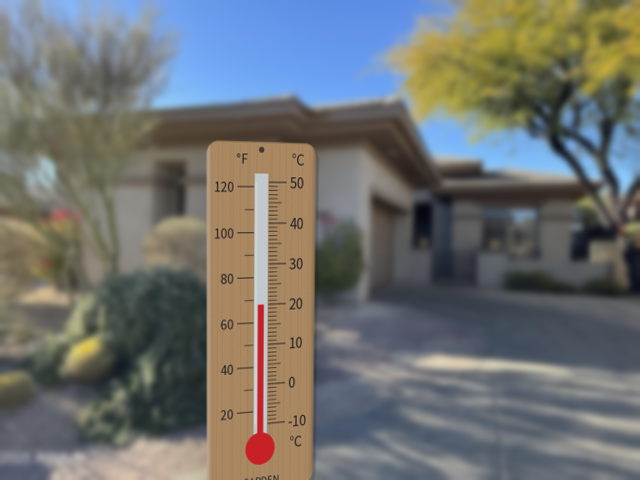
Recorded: value=20 unit=°C
